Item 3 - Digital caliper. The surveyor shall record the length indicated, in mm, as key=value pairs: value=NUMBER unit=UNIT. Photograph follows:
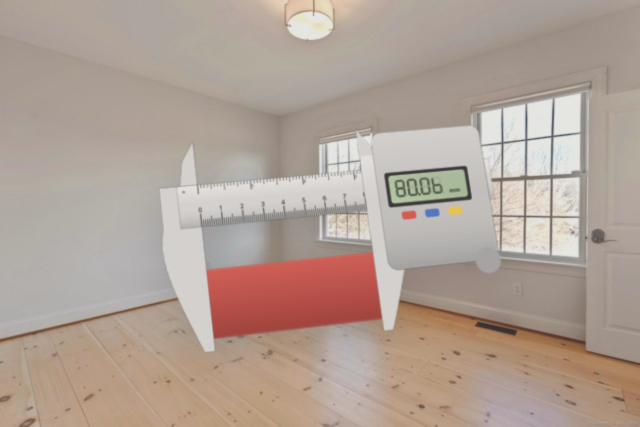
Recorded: value=80.06 unit=mm
